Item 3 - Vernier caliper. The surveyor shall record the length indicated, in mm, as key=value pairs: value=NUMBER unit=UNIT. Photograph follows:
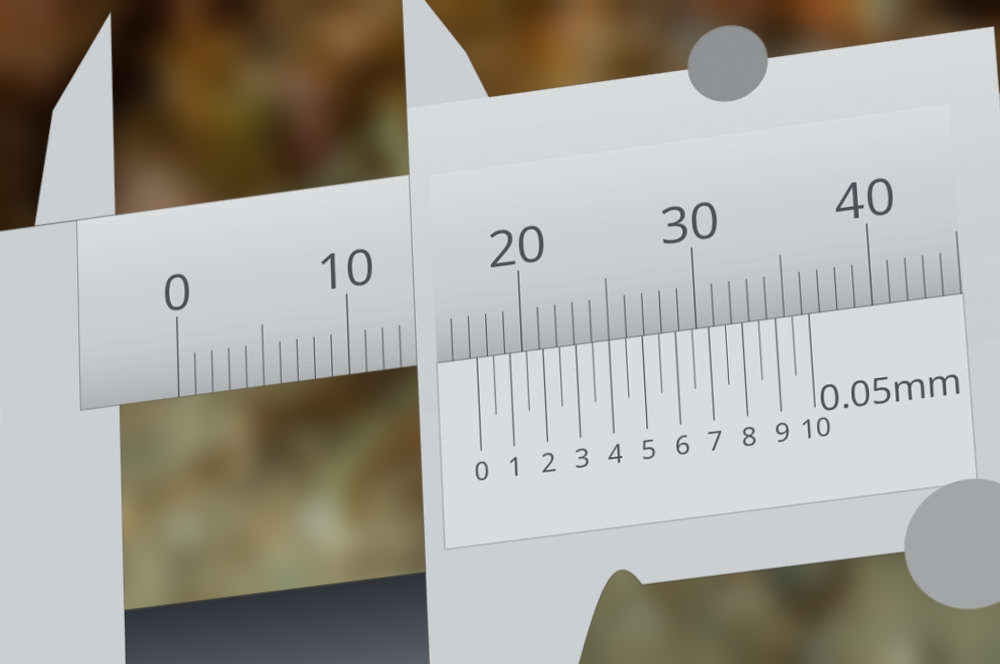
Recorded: value=17.4 unit=mm
